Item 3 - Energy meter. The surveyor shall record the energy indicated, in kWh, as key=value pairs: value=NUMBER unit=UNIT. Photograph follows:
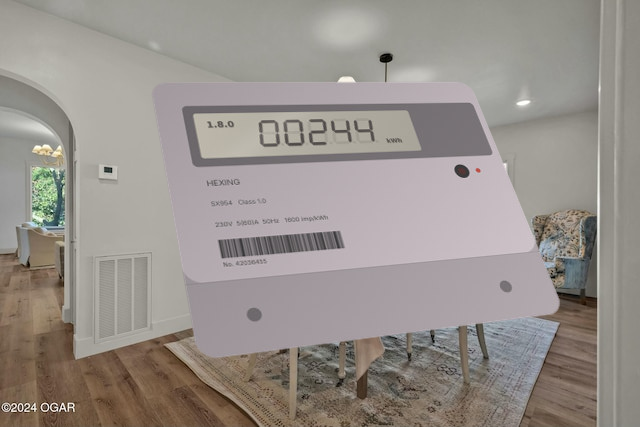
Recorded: value=244 unit=kWh
